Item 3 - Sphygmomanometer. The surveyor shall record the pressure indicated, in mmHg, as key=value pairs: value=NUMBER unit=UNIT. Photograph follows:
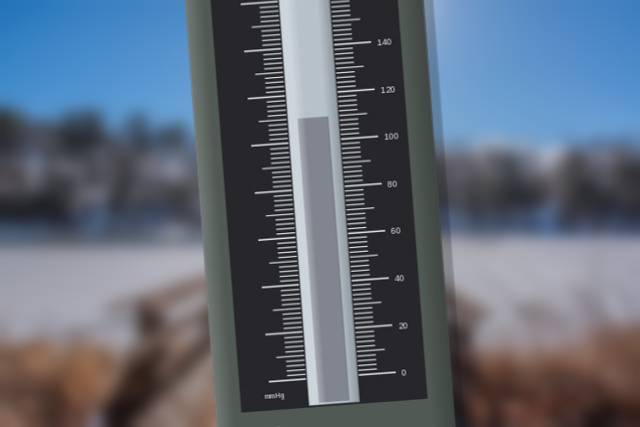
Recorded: value=110 unit=mmHg
